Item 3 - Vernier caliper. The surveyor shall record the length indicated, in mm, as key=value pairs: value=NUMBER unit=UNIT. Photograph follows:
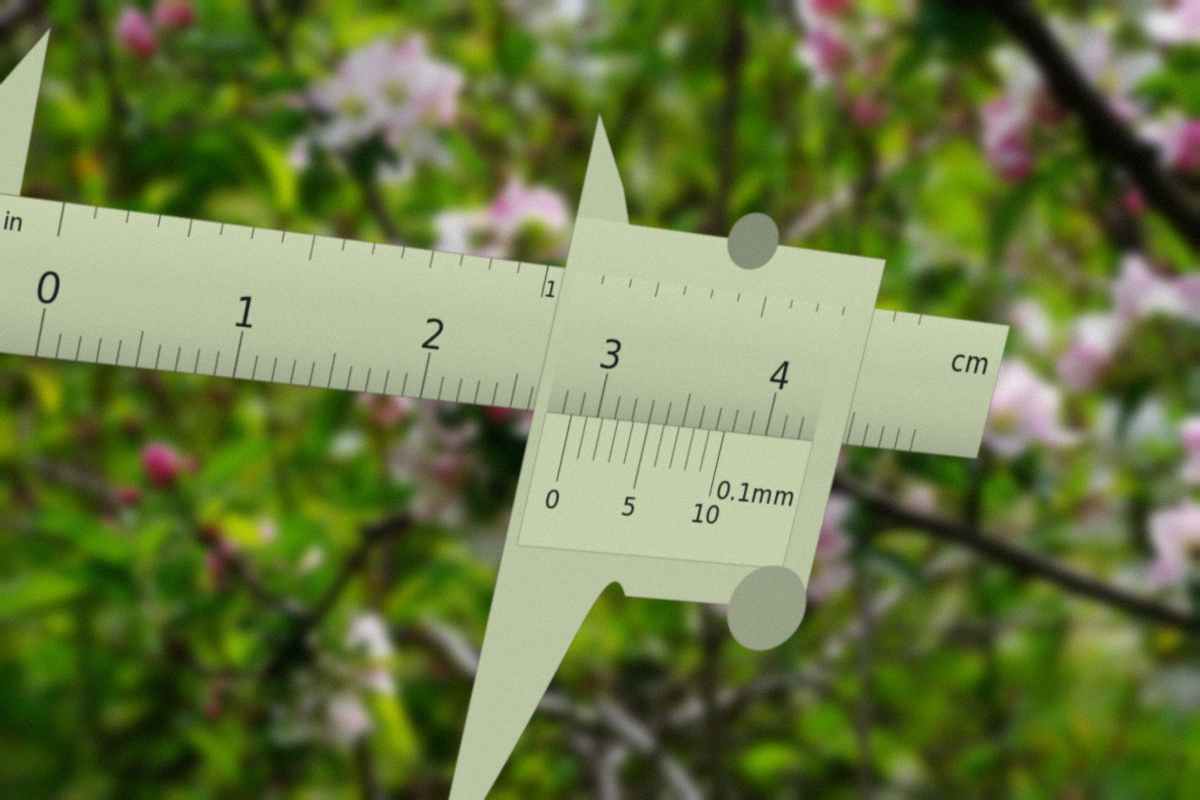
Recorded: value=28.5 unit=mm
